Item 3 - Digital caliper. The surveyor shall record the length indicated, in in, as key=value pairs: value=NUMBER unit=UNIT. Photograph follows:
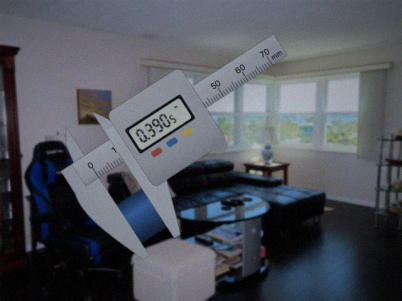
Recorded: value=0.3905 unit=in
